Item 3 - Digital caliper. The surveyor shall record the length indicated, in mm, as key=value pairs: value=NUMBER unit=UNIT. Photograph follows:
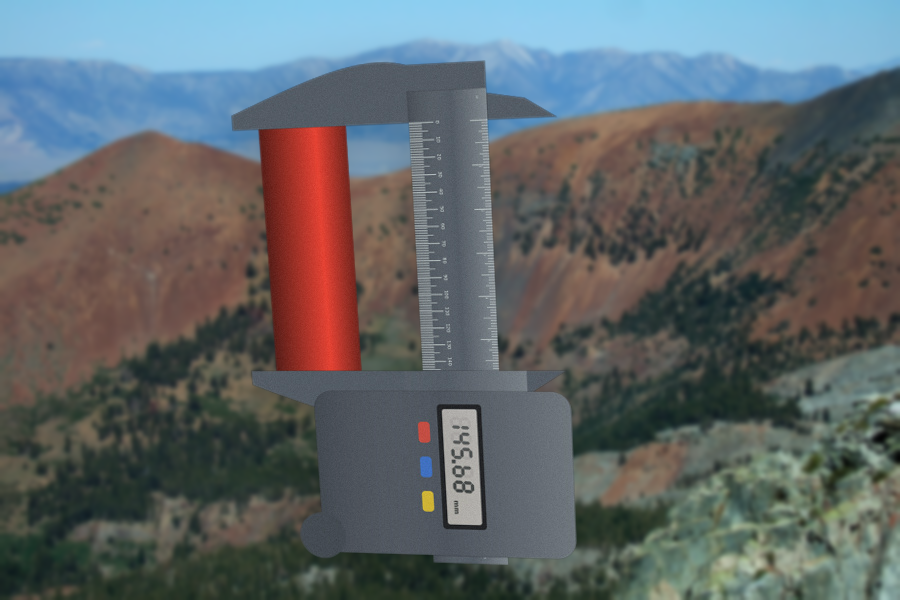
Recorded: value=145.68 unit=mm
